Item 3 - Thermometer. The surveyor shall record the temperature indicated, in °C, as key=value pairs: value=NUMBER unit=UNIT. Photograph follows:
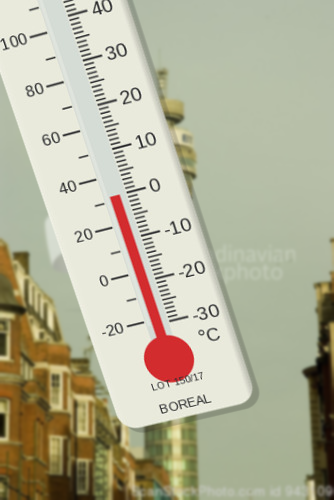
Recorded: value=0 unit=°C
